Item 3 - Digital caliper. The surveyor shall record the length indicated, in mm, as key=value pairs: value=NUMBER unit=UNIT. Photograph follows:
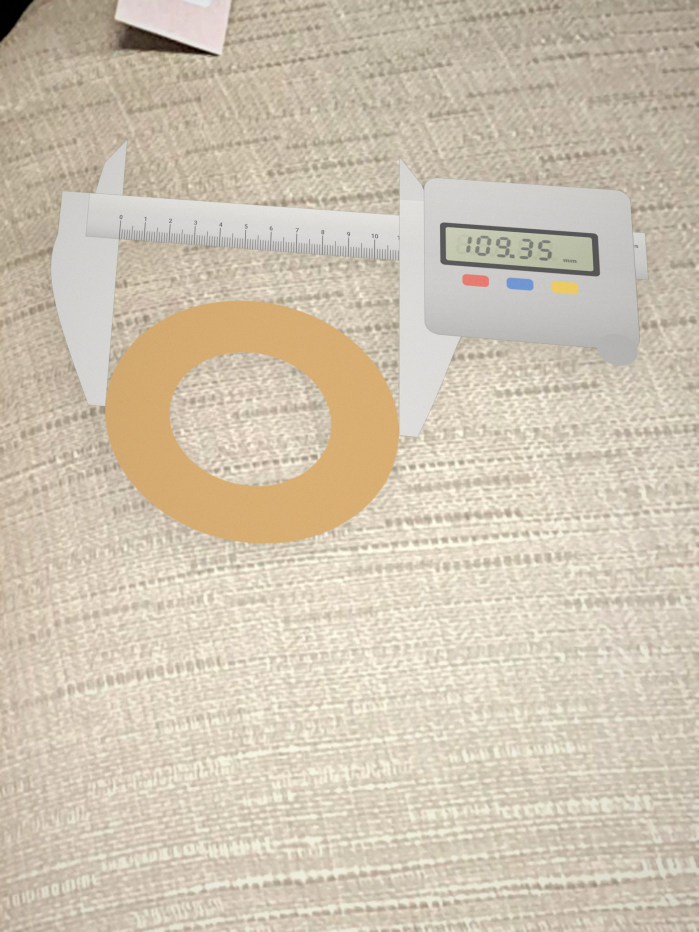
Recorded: value=109.35 unit=mm
